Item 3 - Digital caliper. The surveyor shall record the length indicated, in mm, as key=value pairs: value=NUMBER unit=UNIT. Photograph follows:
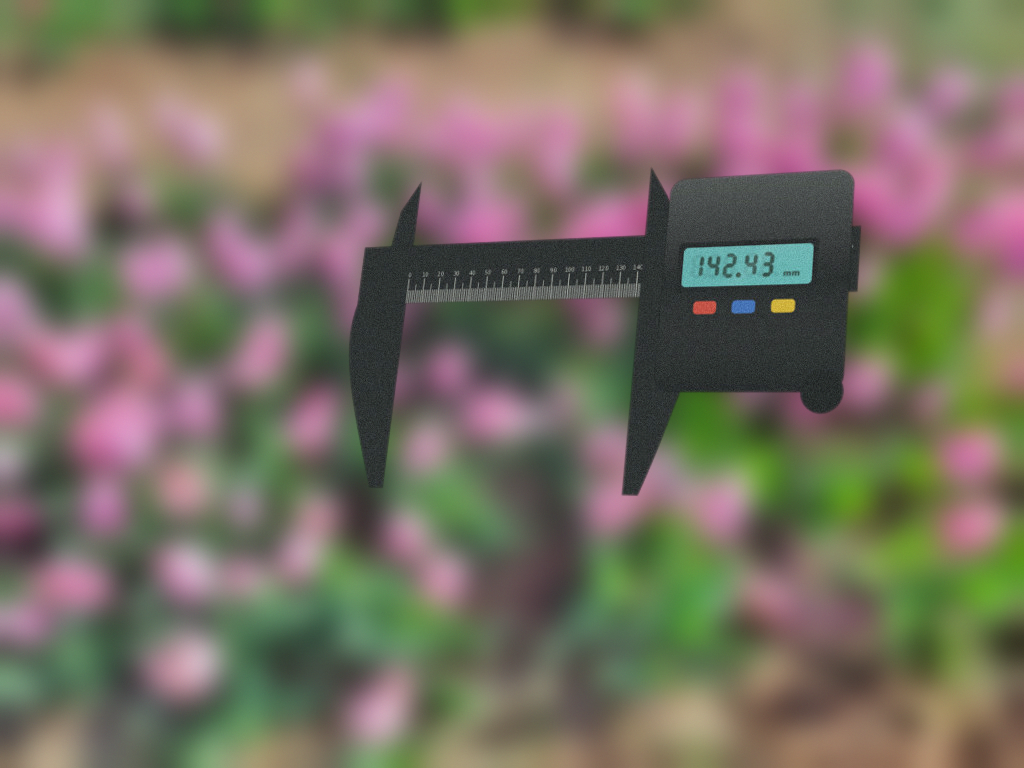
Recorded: value=142.43 unit=mm
